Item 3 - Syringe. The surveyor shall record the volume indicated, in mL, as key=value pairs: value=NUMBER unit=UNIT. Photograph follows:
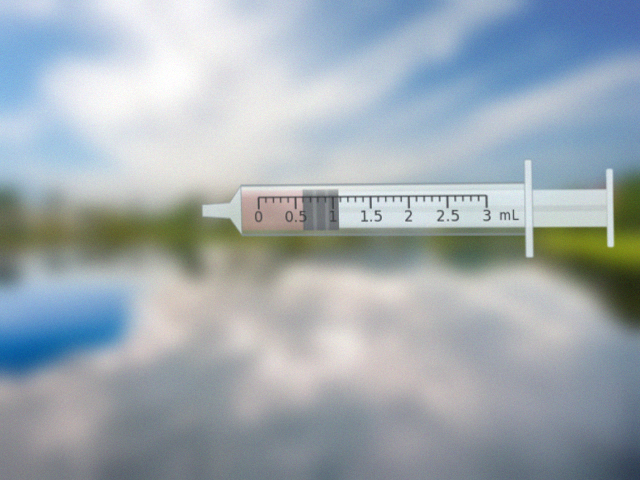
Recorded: value=0.6 unit=mL
